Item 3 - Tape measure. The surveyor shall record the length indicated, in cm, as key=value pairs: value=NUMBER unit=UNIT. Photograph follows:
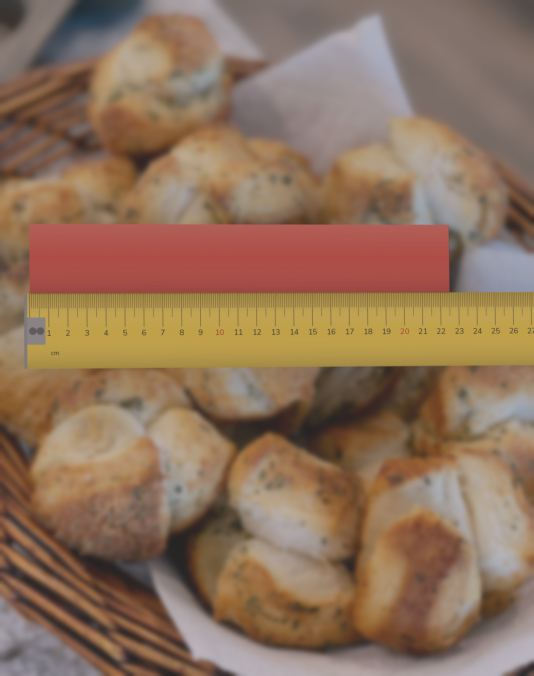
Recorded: value=22.5 unit=cm
